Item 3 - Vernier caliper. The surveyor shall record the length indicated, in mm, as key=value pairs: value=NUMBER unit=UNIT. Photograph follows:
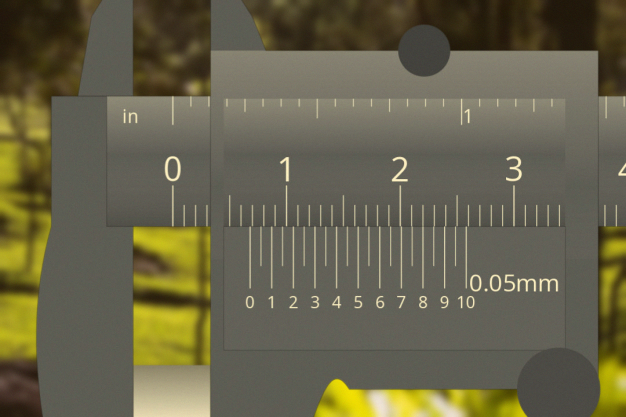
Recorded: value=6.8 unit=mm
